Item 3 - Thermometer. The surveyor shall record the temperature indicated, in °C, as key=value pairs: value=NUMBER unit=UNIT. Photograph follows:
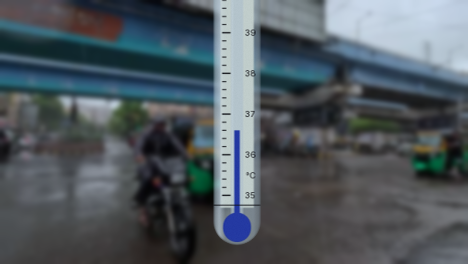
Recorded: value=36.6 unit=°C
